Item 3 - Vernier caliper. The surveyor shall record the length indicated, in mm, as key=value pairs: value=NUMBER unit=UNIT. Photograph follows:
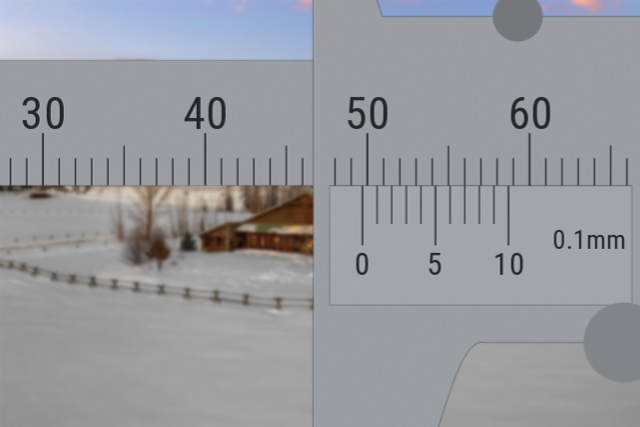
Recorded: value=49.7 unit=mm
